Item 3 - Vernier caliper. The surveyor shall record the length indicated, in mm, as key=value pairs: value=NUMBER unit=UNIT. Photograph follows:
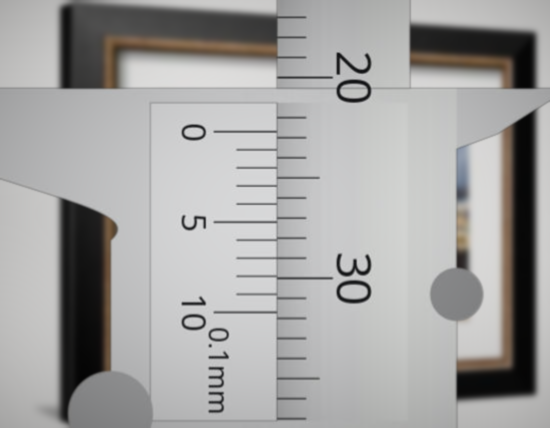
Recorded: value=22.7 unit=mm
